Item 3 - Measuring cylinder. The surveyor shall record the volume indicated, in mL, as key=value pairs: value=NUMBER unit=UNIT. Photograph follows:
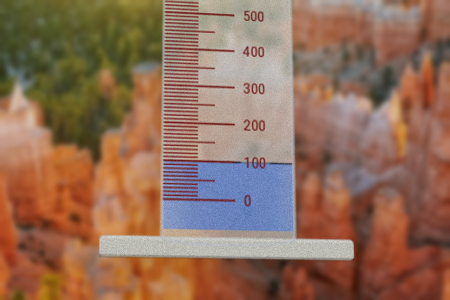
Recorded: value=100 unit=mL
